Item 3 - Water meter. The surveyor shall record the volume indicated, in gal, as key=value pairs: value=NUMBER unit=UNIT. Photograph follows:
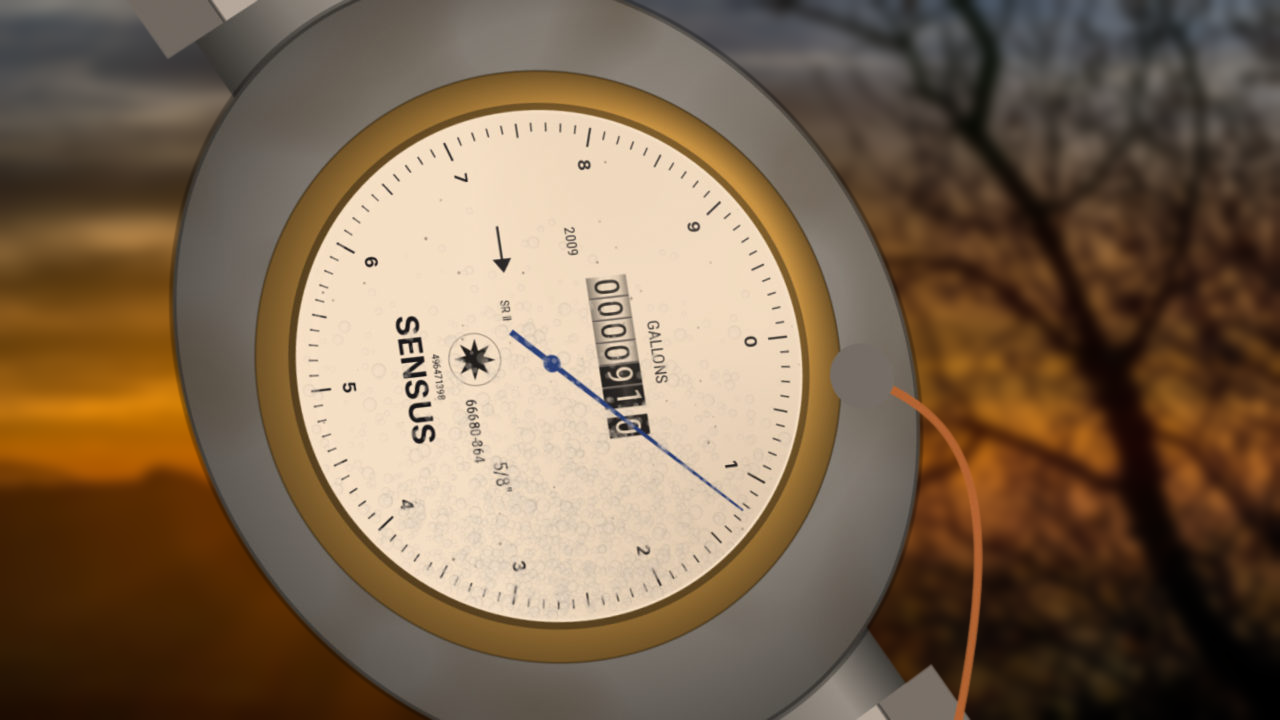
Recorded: value=911.2 unit=gal
